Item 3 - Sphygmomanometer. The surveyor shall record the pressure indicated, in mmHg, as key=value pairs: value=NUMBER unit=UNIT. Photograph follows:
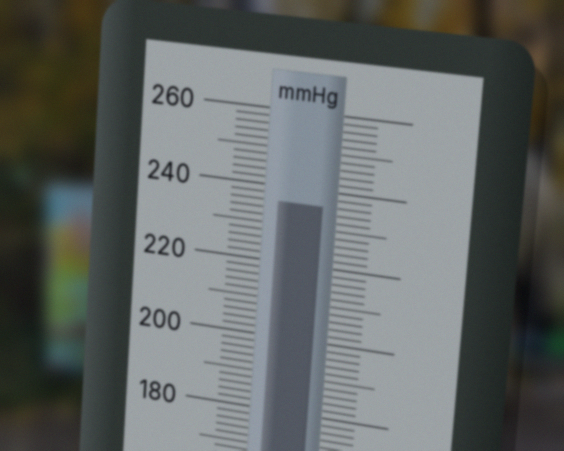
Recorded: value=236 unit=mmHg
